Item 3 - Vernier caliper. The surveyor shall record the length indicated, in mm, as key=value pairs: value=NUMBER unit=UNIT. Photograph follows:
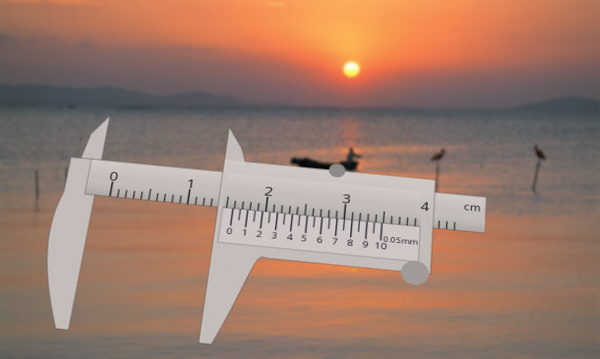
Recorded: value=15.8 unit=mm
